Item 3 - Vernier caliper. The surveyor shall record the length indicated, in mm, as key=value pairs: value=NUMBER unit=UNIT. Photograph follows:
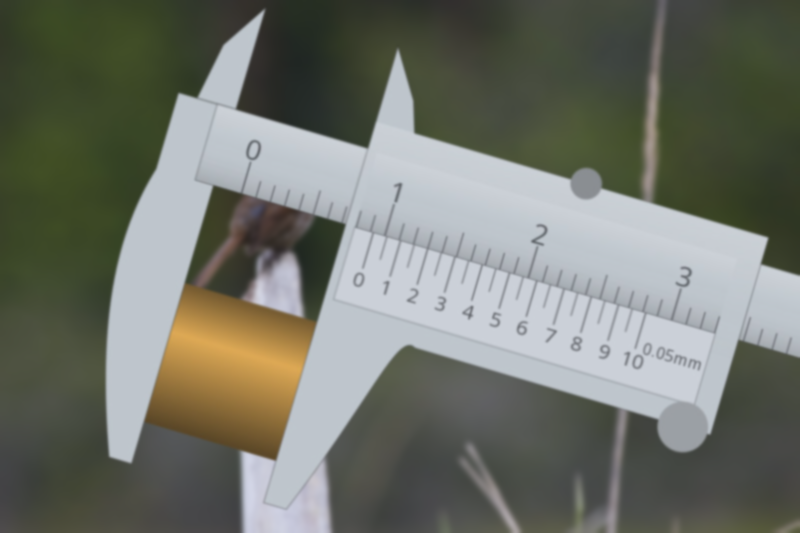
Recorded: value=9.2 unit=mm
